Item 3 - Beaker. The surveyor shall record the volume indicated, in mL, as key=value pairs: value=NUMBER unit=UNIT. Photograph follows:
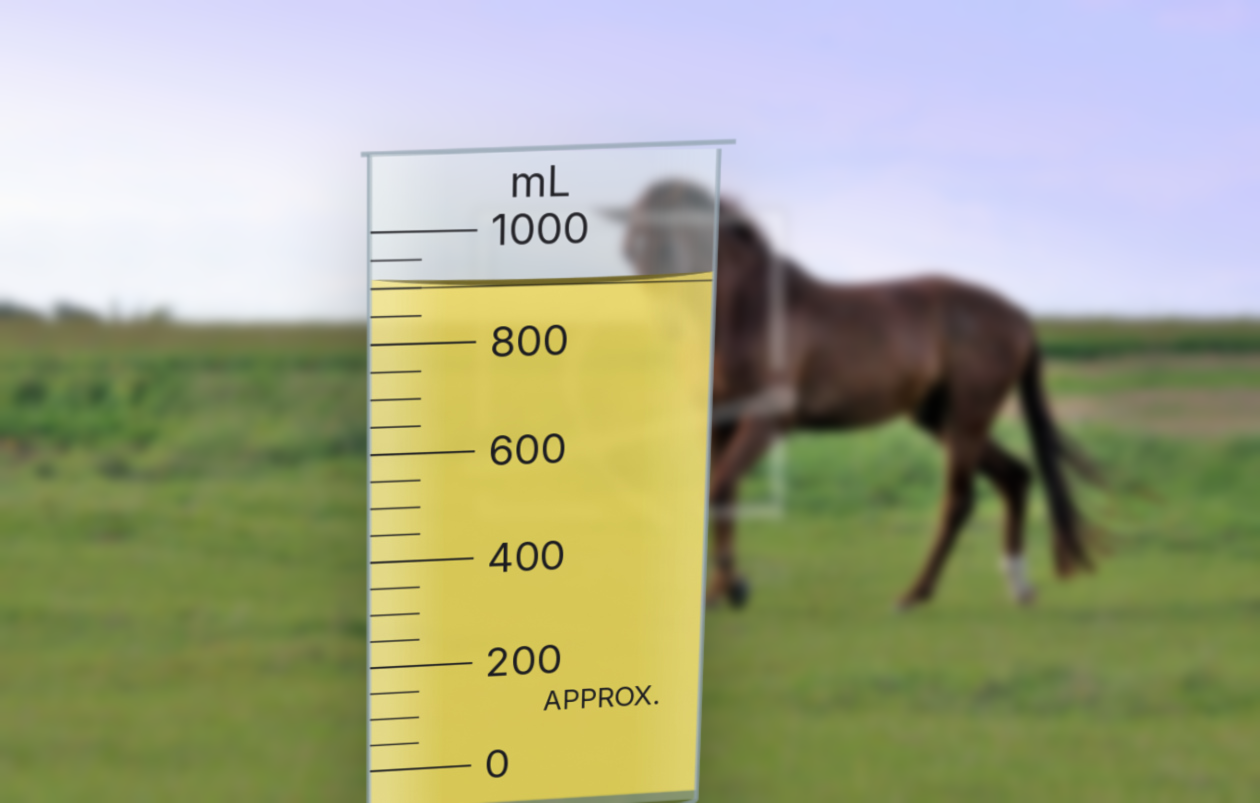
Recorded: value=900 unit=mL
